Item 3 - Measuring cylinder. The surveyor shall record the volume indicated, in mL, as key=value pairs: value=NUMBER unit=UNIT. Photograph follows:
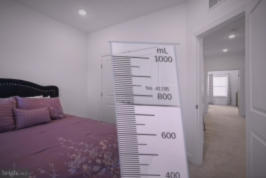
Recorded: value=750 unit=mL
